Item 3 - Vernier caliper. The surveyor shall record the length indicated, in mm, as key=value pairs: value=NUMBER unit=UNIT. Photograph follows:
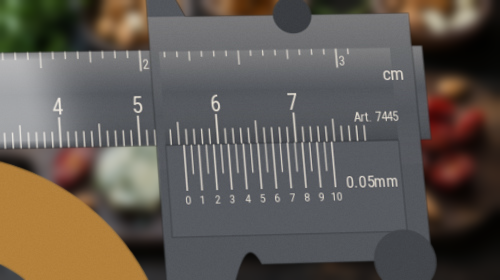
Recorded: value=55.6 unit=mm
